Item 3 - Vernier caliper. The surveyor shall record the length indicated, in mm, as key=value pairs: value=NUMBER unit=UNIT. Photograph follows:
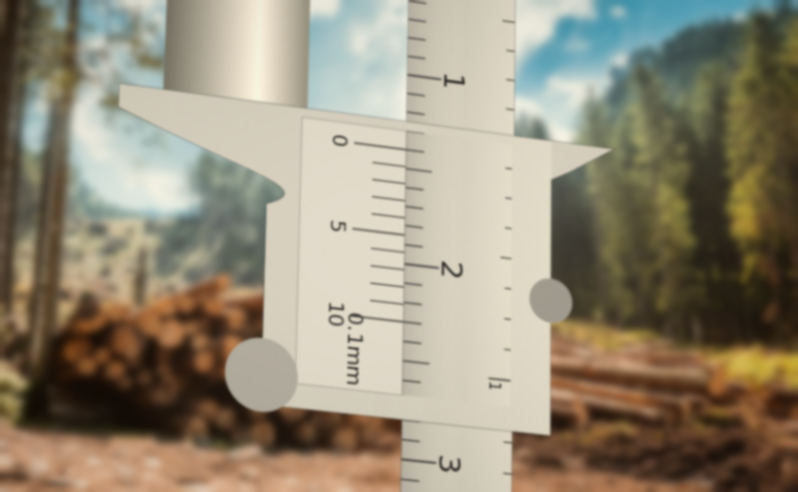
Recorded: value=14.0 unit=mm
